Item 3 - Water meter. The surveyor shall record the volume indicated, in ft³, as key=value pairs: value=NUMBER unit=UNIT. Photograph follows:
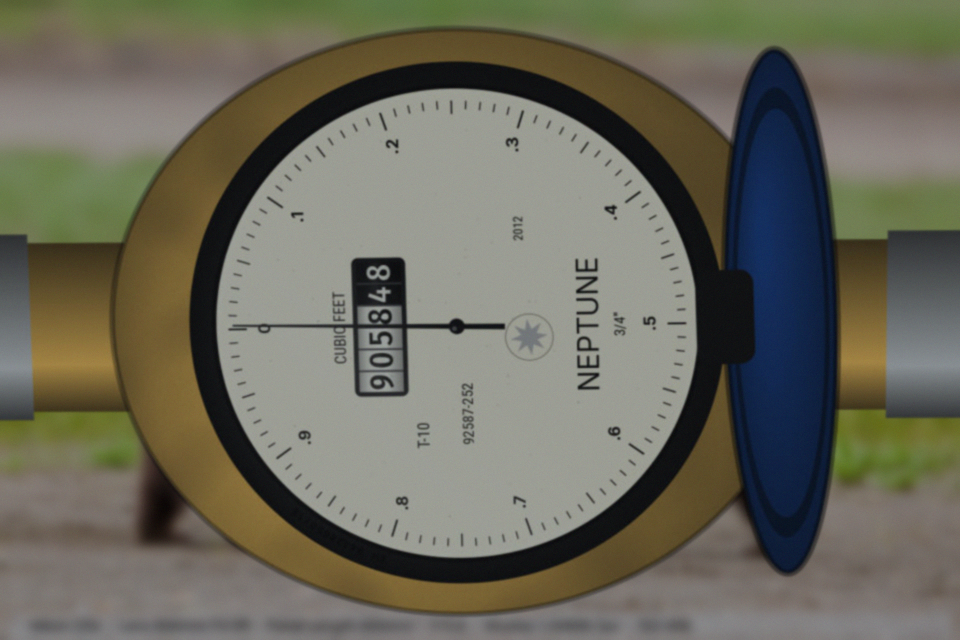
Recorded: value=905848.00 unit=ft³
